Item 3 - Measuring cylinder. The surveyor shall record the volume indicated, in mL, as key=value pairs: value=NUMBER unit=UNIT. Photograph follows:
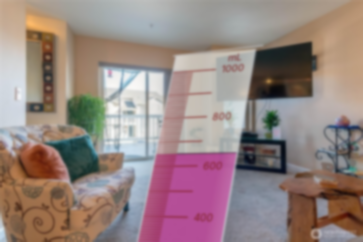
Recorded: value=650 unit=mL
